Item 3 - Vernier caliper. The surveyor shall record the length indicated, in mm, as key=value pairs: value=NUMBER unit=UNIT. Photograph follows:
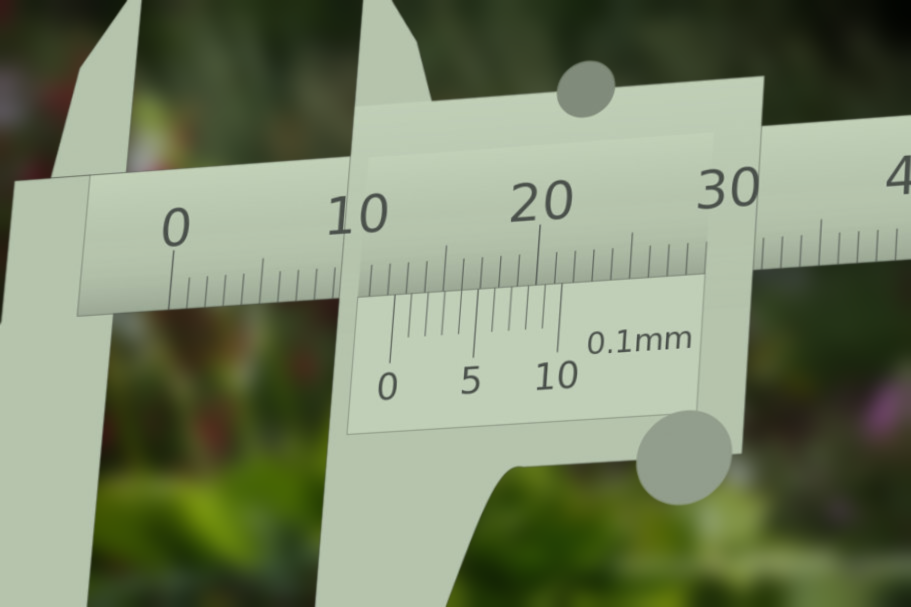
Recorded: value=12.4 unit=mm
